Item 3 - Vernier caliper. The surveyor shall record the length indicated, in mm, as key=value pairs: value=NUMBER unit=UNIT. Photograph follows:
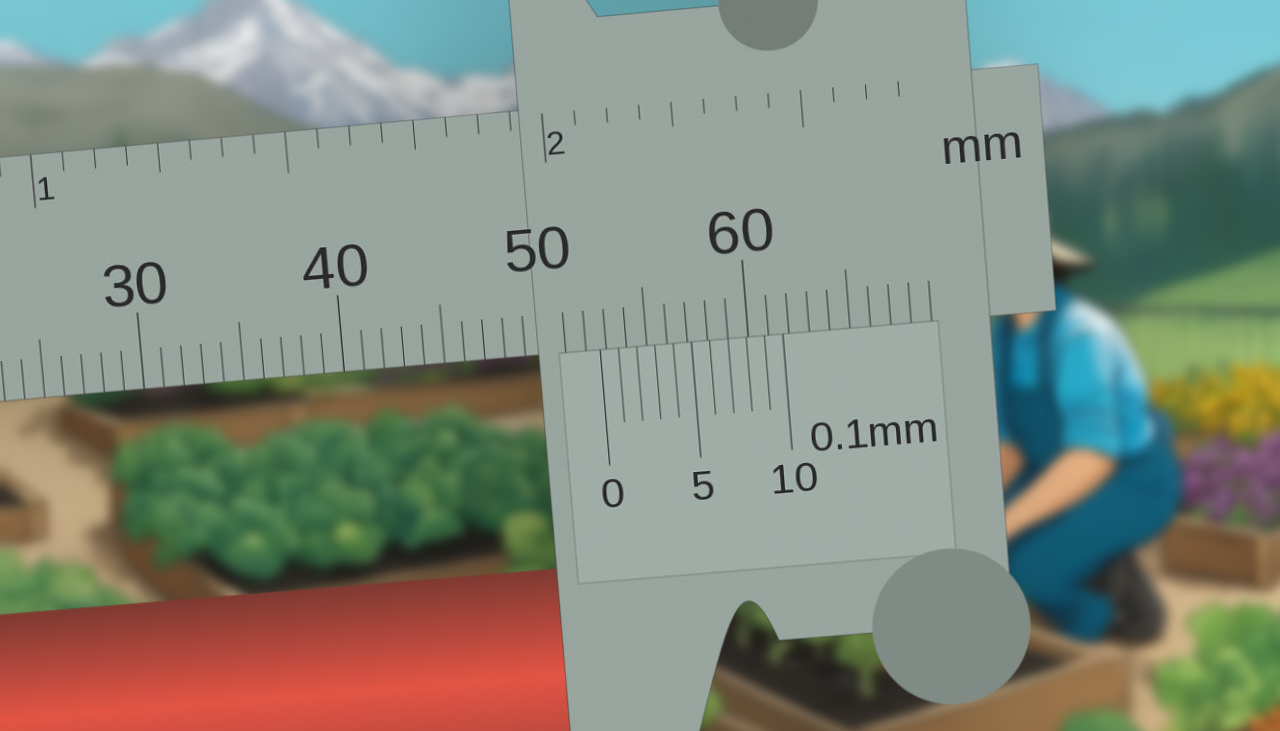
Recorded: value=52.7 unit=mm
